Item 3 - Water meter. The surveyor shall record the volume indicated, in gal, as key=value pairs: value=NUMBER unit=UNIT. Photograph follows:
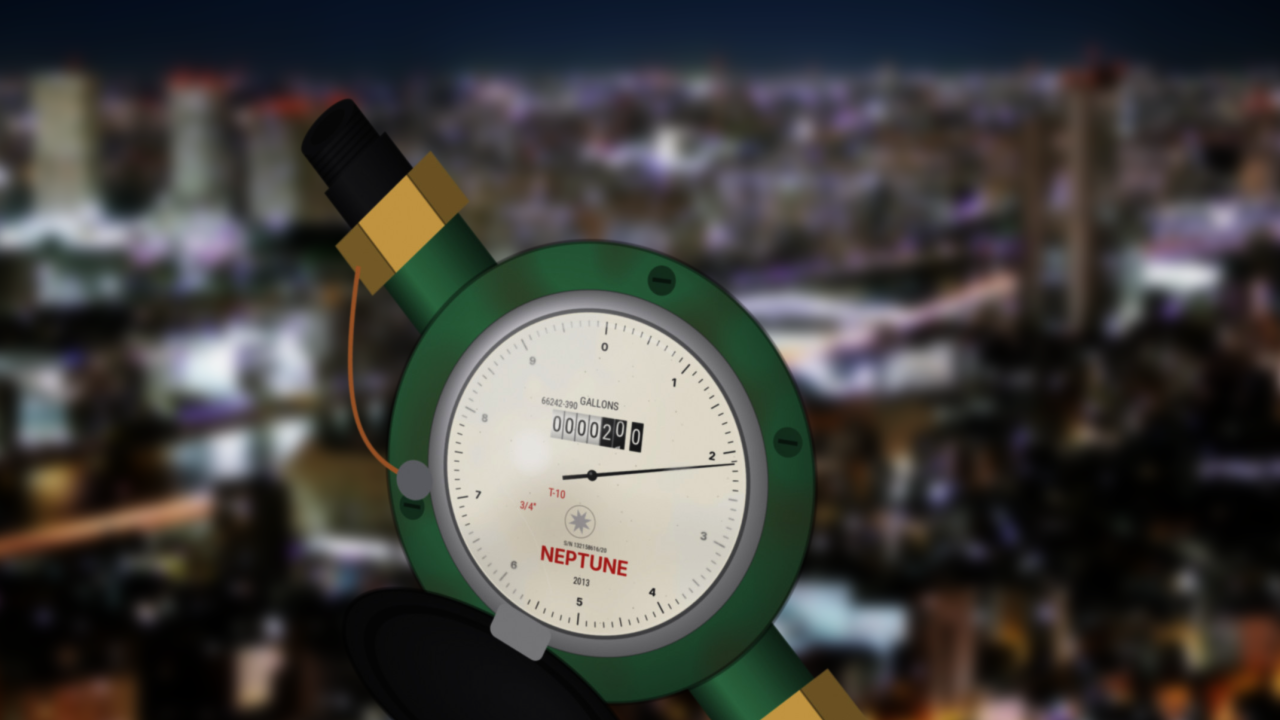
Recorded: value=202.1 unit=gal
